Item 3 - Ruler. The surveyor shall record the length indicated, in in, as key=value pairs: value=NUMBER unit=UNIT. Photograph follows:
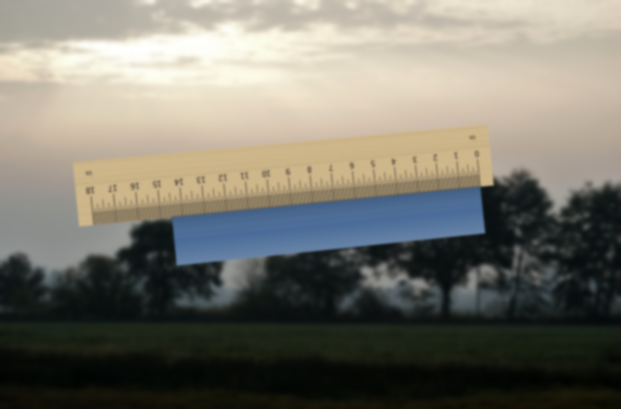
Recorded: value=14.5 unit=in
